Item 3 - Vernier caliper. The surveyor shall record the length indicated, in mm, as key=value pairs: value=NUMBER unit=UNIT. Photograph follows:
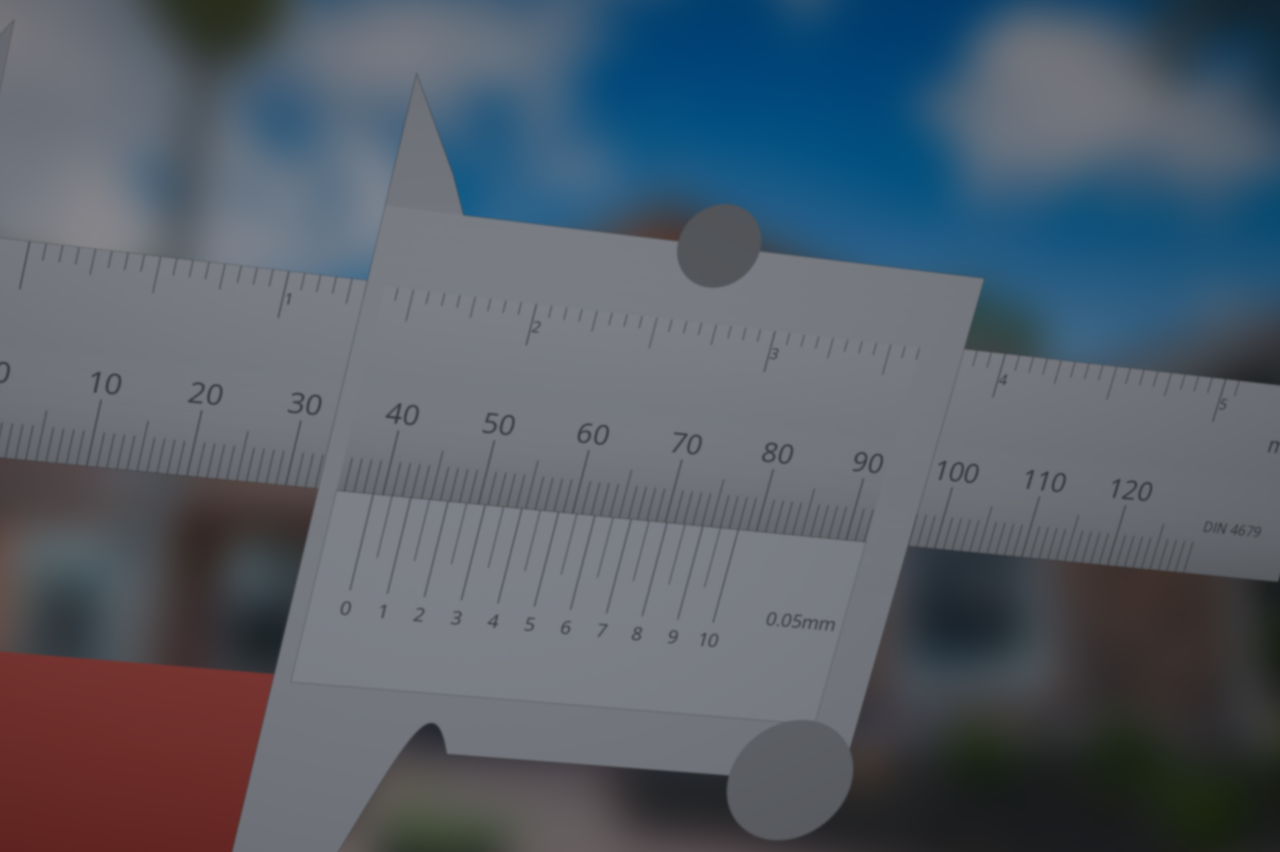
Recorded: value=39.0 unit=mm
